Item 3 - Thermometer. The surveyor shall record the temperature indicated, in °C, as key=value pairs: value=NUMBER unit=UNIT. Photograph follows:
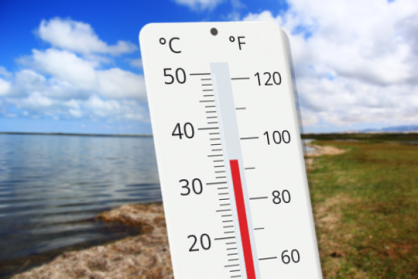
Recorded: value=34 unit=°C
